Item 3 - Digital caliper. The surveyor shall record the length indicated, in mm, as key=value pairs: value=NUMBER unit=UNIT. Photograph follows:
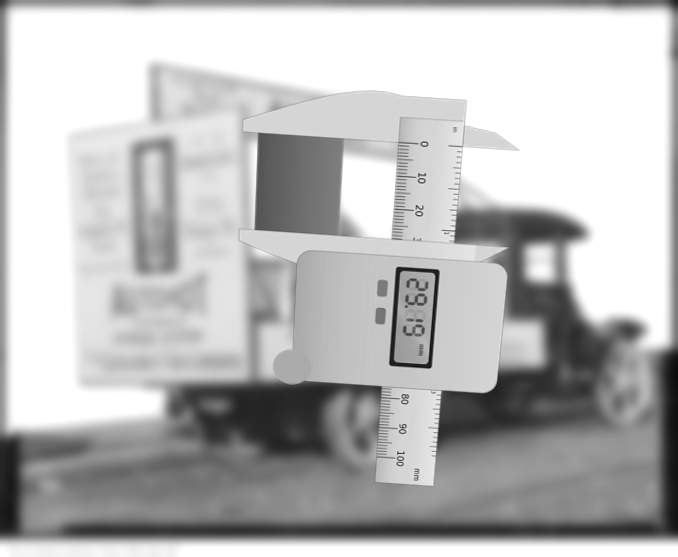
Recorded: value=29.19 unit=mm
